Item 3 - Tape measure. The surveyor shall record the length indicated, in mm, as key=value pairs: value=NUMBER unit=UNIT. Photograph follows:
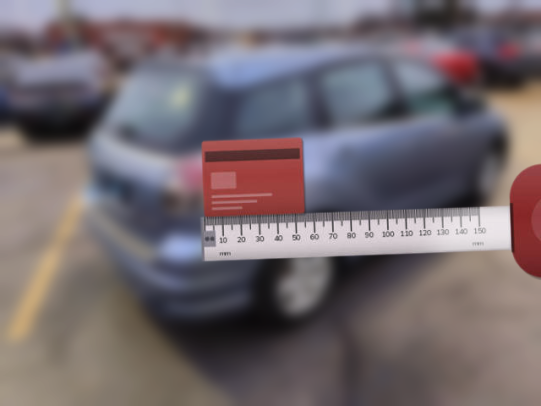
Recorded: value=55 unit=mm
